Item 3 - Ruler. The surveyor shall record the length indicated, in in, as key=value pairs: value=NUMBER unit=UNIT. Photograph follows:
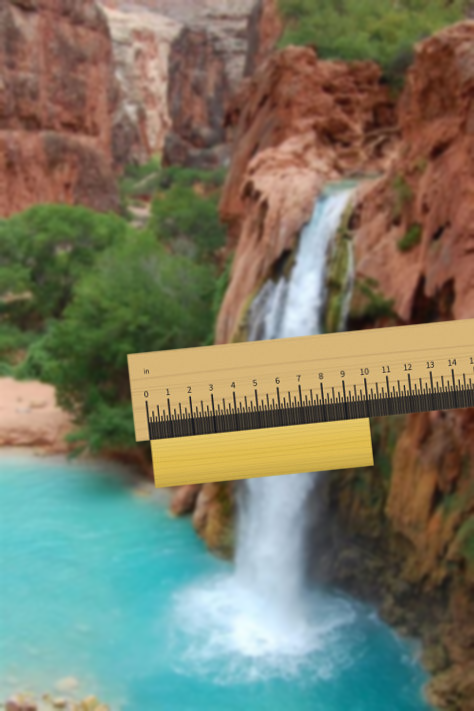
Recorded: value=10 unit=in
